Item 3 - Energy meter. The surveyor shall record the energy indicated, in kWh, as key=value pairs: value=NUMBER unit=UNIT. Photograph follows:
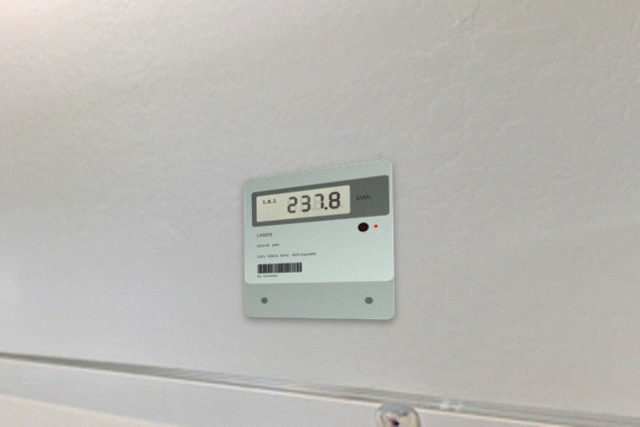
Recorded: value=237.8 unit=kWh
